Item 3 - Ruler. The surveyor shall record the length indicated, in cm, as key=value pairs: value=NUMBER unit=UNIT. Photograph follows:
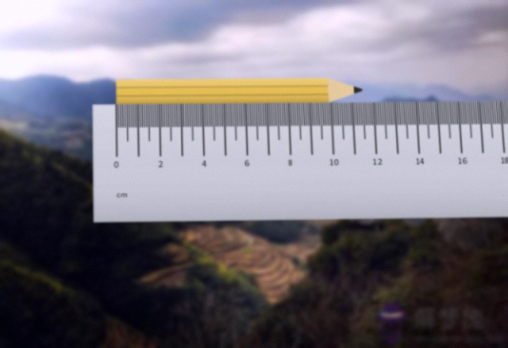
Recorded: value=11.5 unit=cm
